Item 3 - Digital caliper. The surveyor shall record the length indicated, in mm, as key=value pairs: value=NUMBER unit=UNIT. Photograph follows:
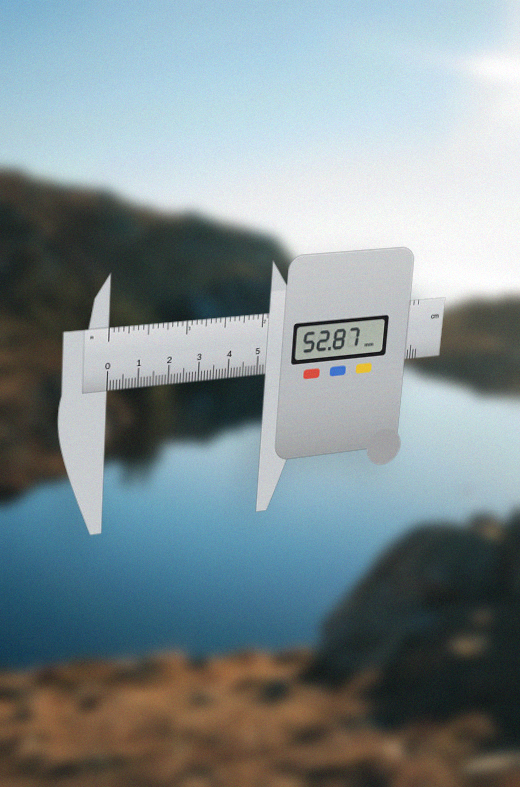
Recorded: value=52.87 unit=mm
